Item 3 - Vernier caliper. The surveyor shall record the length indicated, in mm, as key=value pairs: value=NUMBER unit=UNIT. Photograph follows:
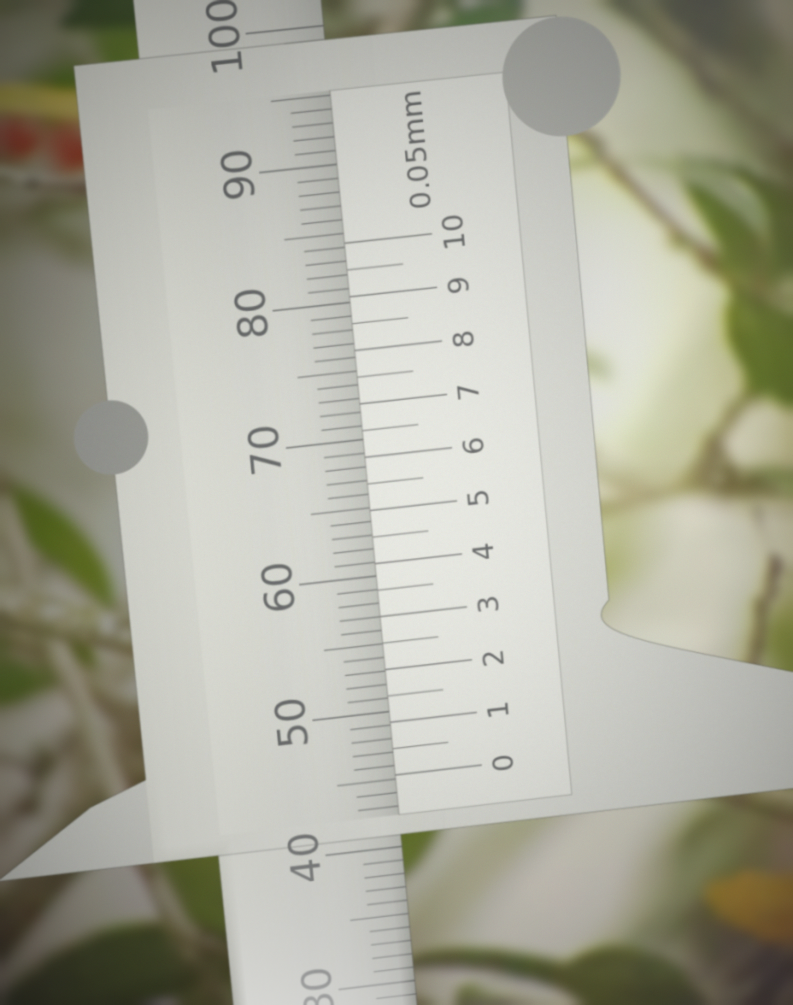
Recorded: value=45.3 unit=mm
